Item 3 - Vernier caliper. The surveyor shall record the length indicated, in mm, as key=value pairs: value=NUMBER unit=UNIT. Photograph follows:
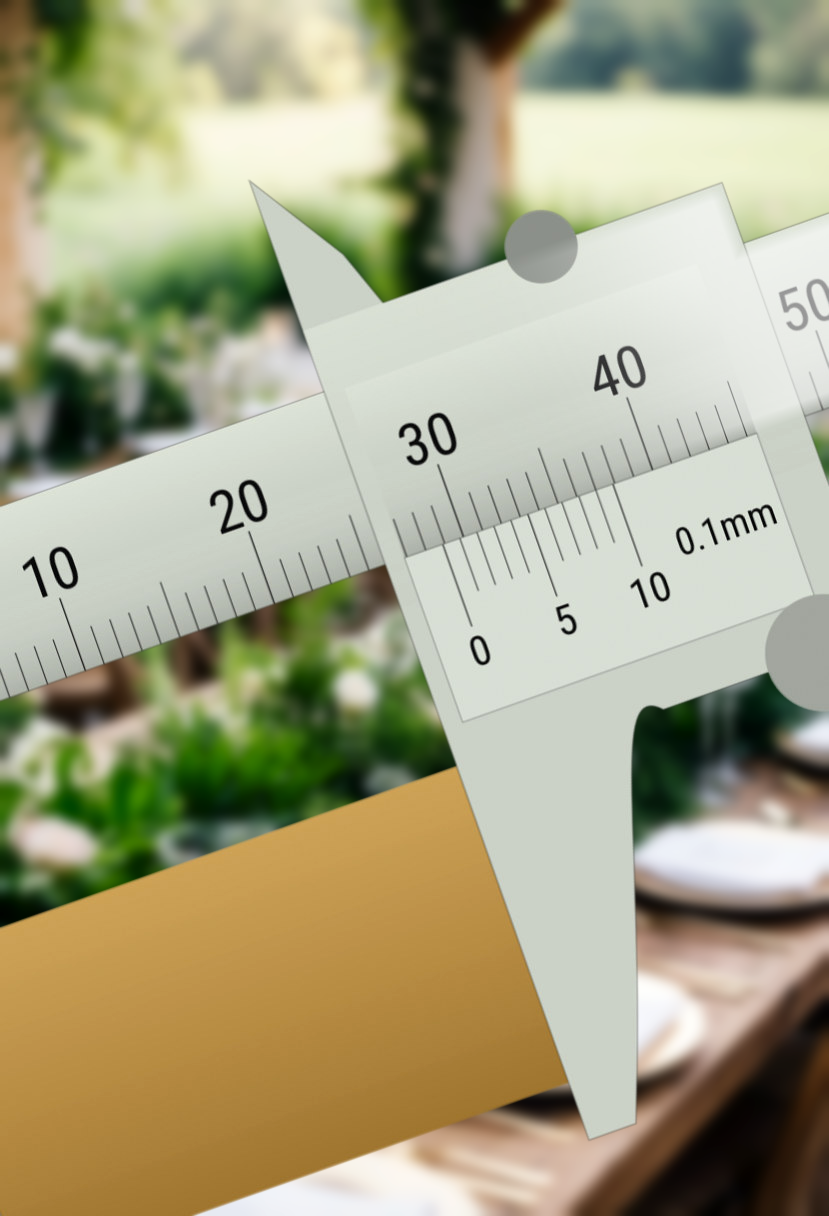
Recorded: value=28.9 unit=mm
